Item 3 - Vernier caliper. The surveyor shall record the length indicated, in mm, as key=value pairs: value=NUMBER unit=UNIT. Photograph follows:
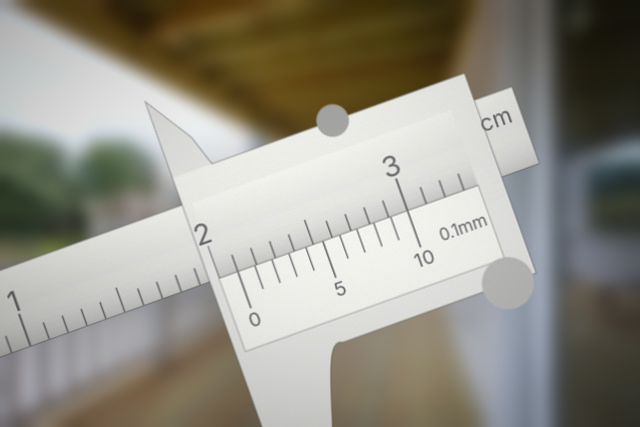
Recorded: value=21.0 unit=mm
